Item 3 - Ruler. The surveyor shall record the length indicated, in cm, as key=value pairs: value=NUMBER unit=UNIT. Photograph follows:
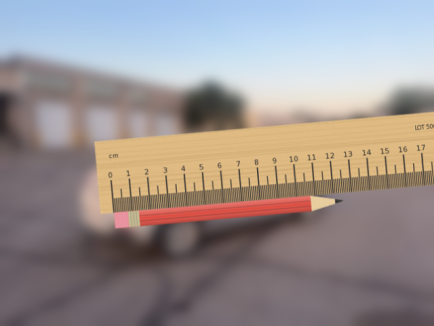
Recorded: value=12.5 unit=cm
